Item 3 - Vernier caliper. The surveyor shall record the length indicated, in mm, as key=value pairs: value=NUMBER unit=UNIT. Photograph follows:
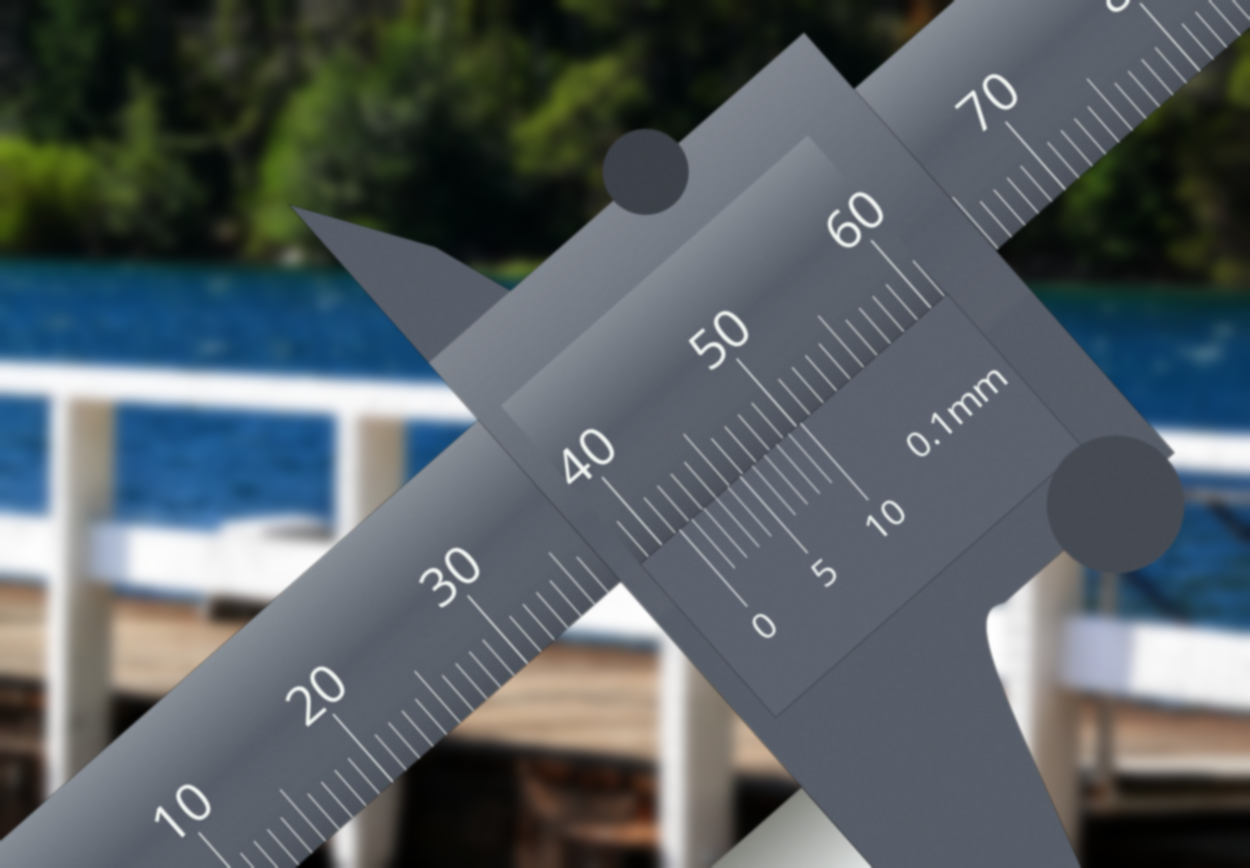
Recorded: value=41.3 unit=mm
